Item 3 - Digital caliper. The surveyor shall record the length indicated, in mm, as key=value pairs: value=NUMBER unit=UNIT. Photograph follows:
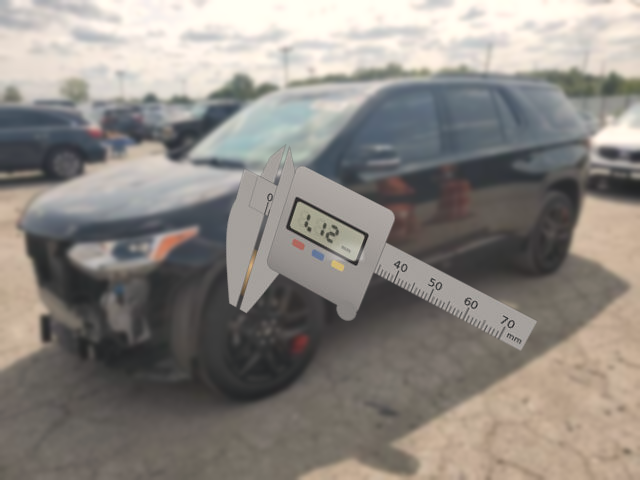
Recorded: value=1.12 unit=mm
